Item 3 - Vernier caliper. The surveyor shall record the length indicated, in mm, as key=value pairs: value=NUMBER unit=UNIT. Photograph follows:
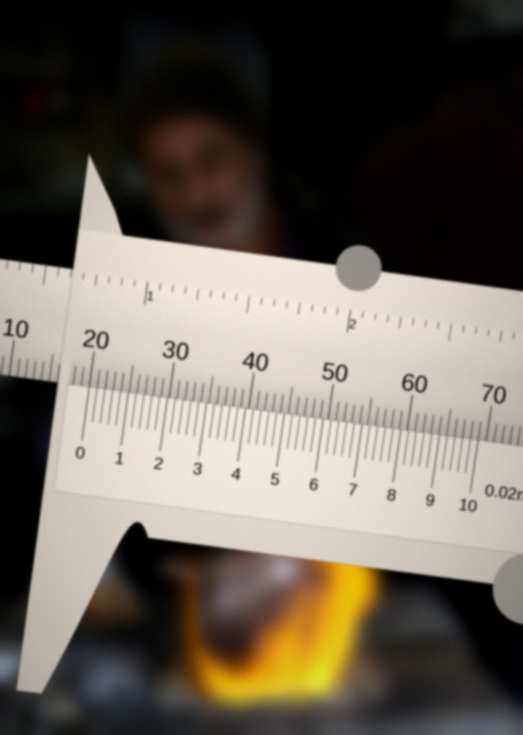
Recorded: value=20.0 unit=mm
